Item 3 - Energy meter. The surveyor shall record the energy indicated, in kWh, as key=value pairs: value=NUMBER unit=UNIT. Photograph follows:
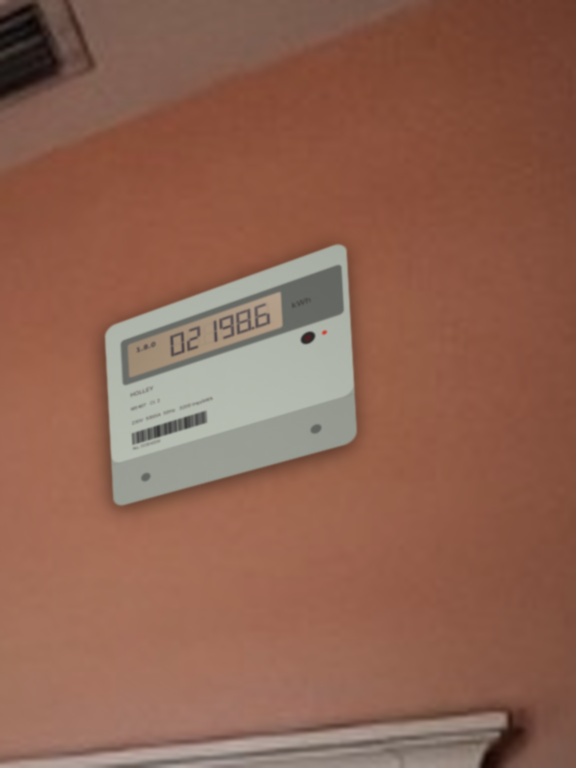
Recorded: value=2198.6 unit=kWh
